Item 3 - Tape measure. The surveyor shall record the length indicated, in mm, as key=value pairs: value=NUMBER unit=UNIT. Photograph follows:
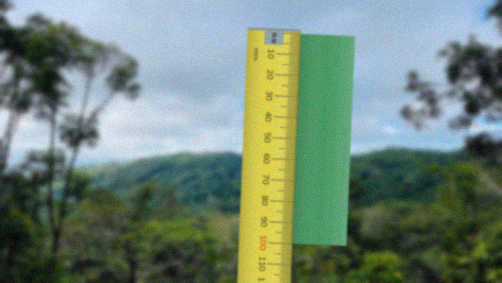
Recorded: value=100 unit=mm
